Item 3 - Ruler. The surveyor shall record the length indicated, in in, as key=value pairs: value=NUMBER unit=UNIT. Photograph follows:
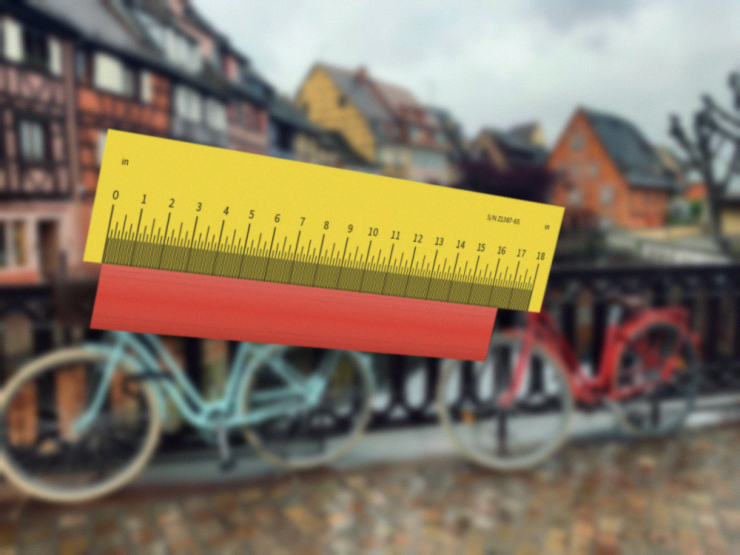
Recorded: value=16.5 unit=in
